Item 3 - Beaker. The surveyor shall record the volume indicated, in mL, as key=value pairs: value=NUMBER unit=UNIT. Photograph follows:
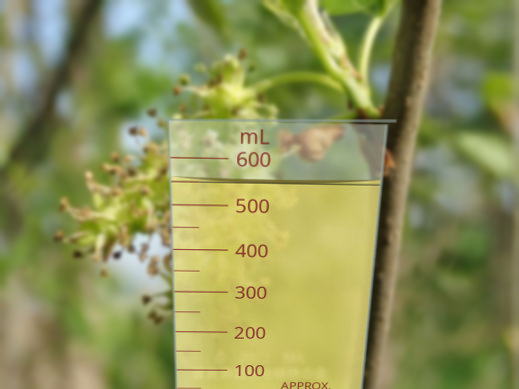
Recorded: value=550 unit=mL
